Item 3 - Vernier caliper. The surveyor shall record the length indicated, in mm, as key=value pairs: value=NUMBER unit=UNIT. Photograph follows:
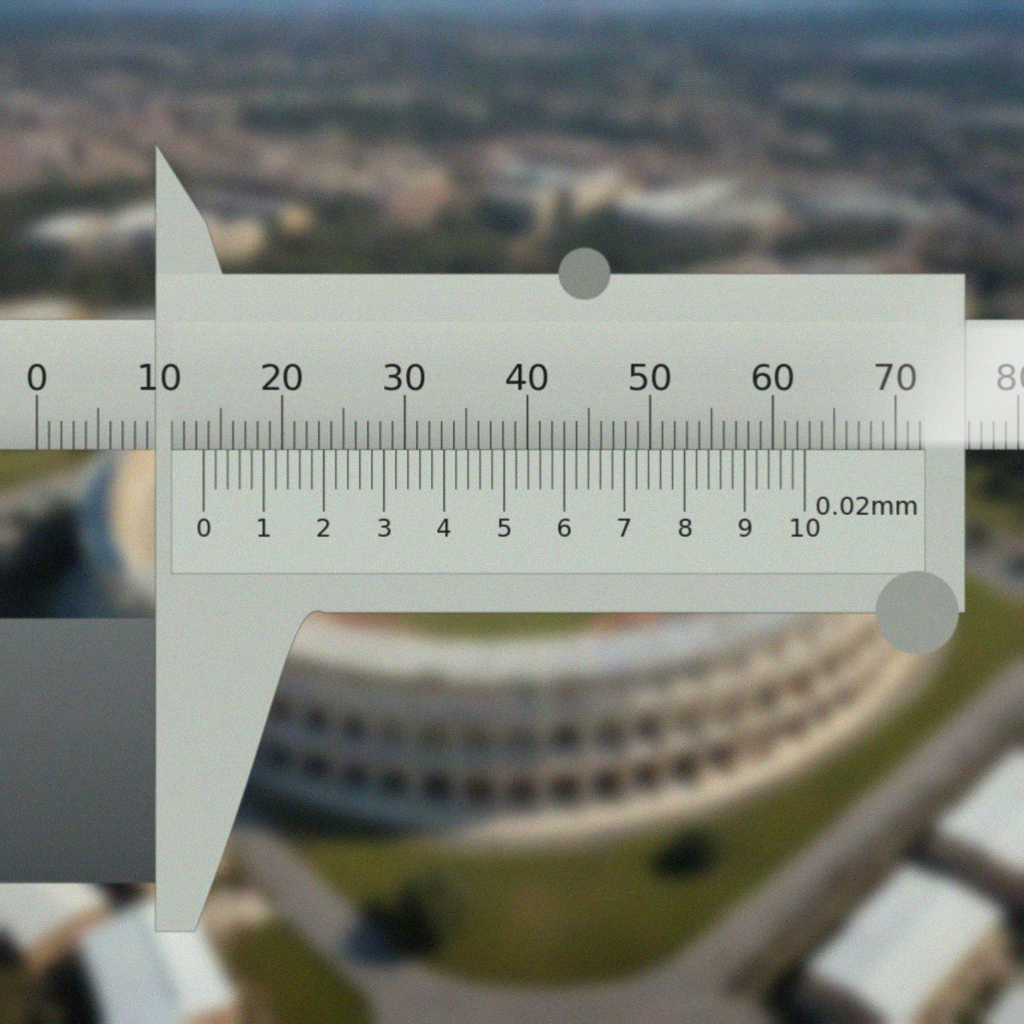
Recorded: value=13.6 unit=mm
